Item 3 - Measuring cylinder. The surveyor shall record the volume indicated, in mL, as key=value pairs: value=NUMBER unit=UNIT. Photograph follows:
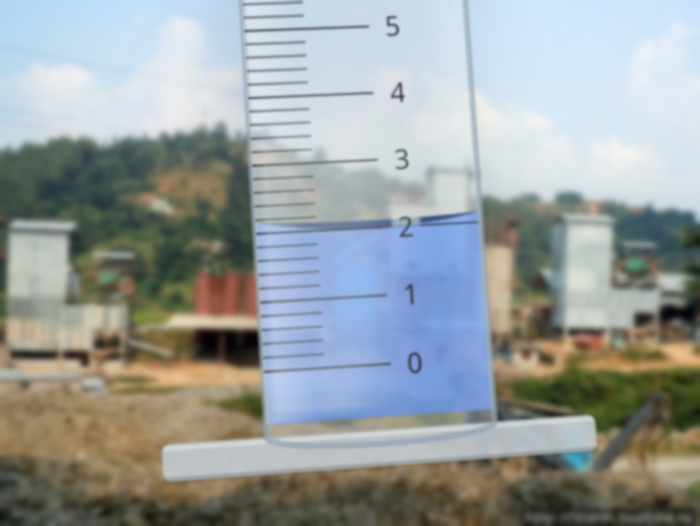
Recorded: value=2 unit=mL
